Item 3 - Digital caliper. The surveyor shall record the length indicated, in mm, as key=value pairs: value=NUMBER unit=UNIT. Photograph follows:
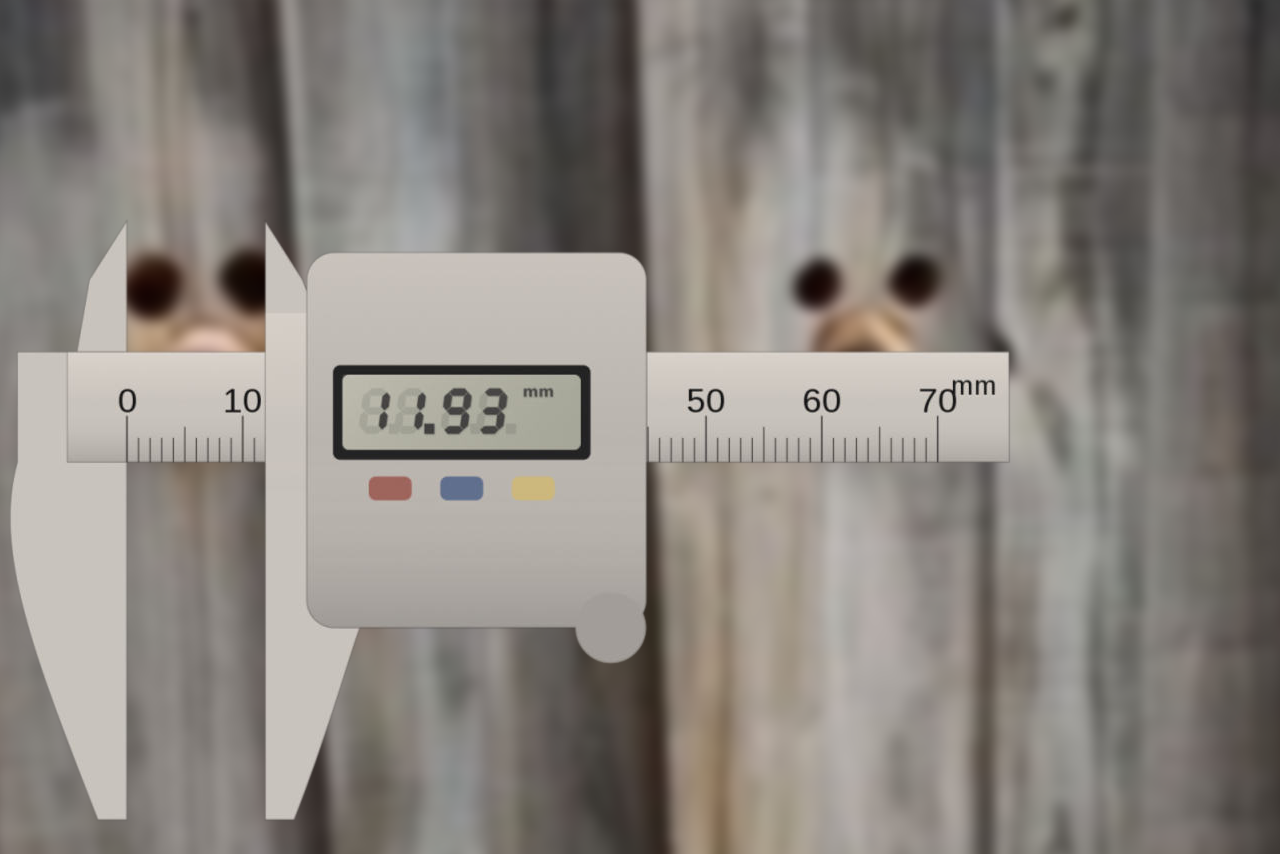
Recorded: value=11.93 unit=mm
